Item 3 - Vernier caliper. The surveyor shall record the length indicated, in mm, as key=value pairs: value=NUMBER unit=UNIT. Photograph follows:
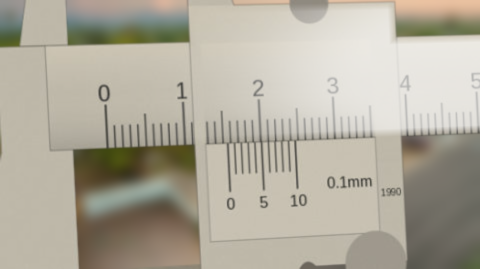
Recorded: value=15.6 unit=mm
